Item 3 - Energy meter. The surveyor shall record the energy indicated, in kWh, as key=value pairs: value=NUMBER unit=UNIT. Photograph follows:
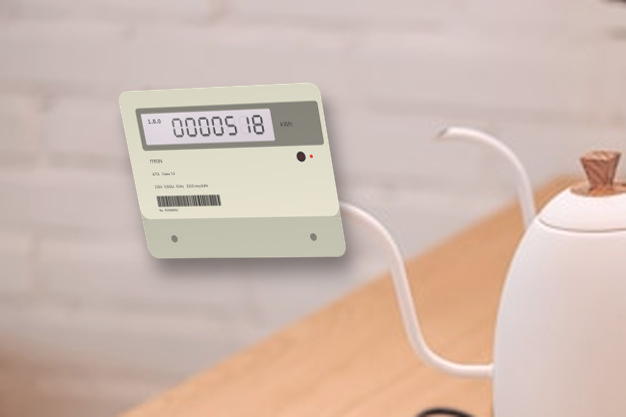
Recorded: value=518 unit=kWh
